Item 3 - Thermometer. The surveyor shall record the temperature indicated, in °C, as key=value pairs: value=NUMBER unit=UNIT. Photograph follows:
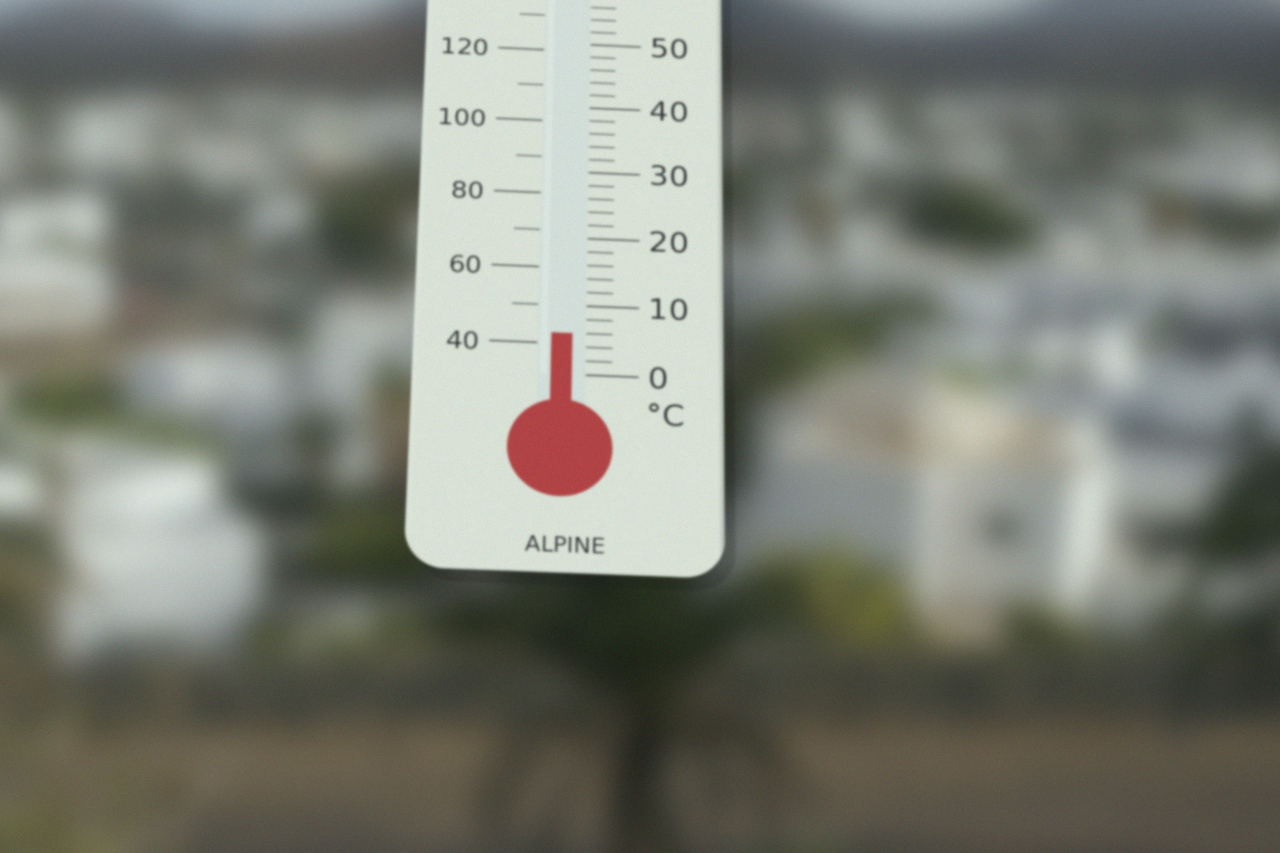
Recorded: value=6 unit=°C
